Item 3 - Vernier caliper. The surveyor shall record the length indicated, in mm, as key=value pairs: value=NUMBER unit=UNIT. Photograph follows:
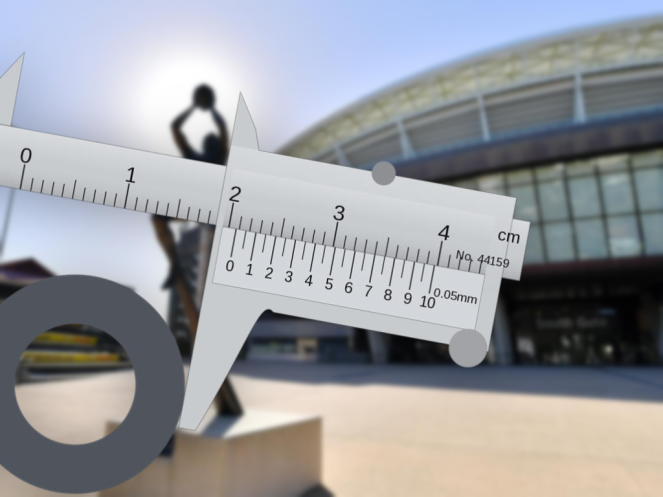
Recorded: value=20.7 unit=mm
